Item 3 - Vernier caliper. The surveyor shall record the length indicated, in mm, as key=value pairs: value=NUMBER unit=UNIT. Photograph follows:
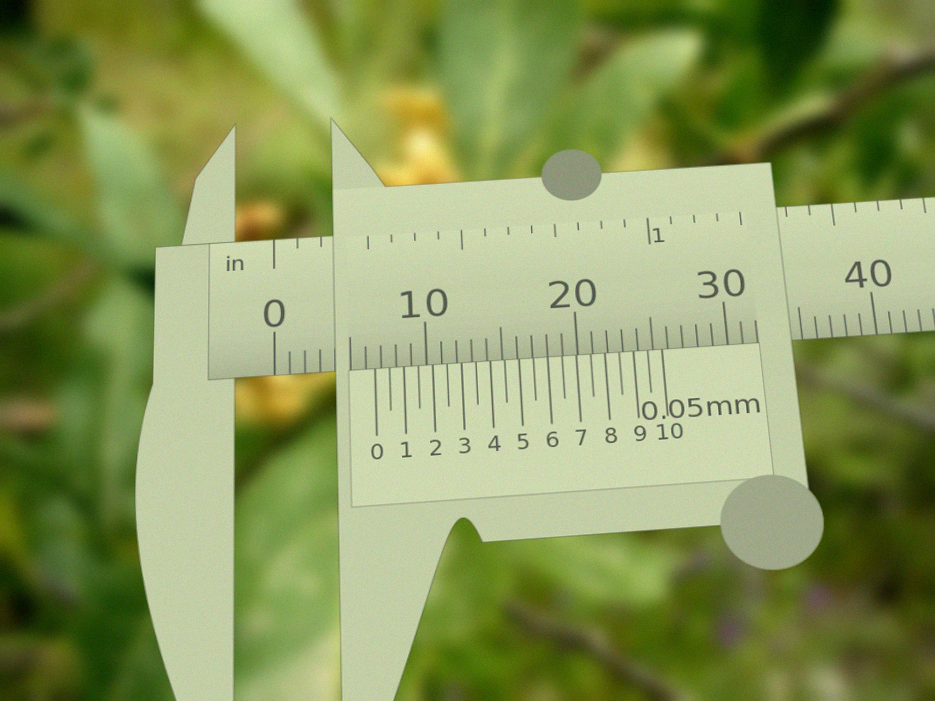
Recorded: value=6.6 unit=mm
